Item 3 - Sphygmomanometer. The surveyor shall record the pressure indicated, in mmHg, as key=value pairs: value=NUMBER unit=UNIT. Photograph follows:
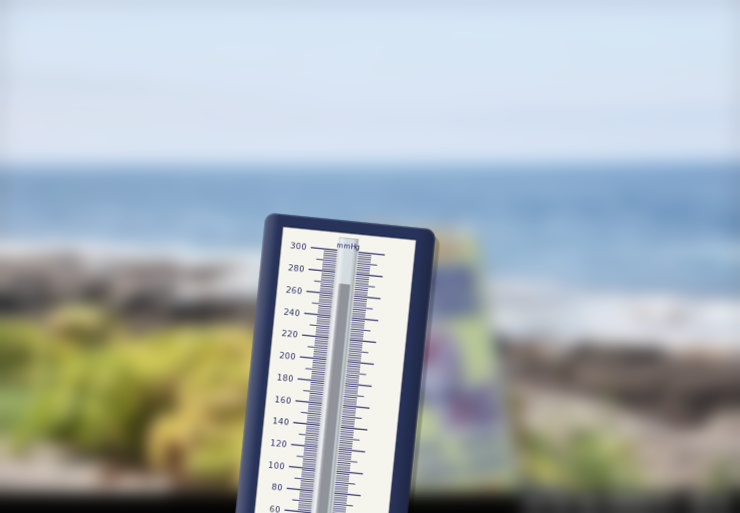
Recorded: value=270 unit=mmHg
